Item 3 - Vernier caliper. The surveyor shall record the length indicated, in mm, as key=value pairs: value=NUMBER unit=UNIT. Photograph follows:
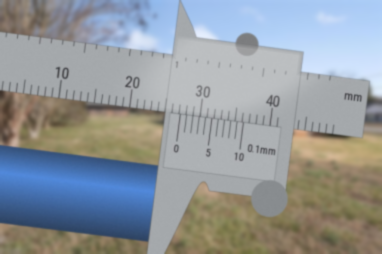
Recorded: value=27.2 unit=mm
